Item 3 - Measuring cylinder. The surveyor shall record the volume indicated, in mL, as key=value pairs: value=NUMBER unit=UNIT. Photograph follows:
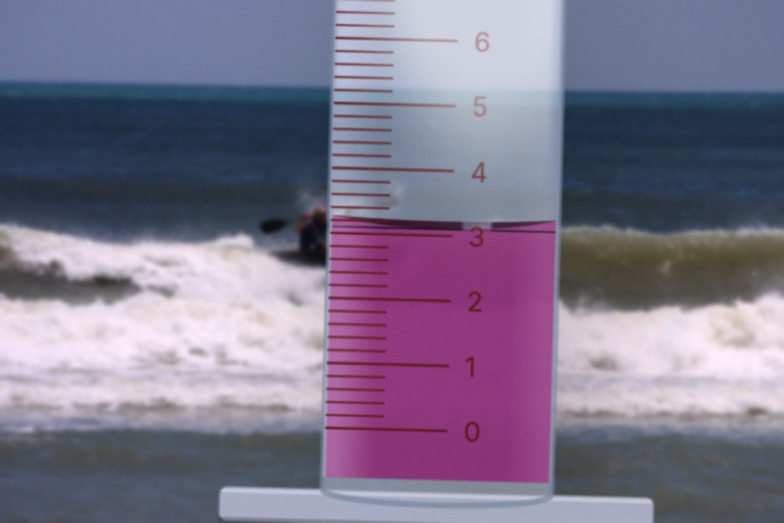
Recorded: value=3.1 unit=mL
